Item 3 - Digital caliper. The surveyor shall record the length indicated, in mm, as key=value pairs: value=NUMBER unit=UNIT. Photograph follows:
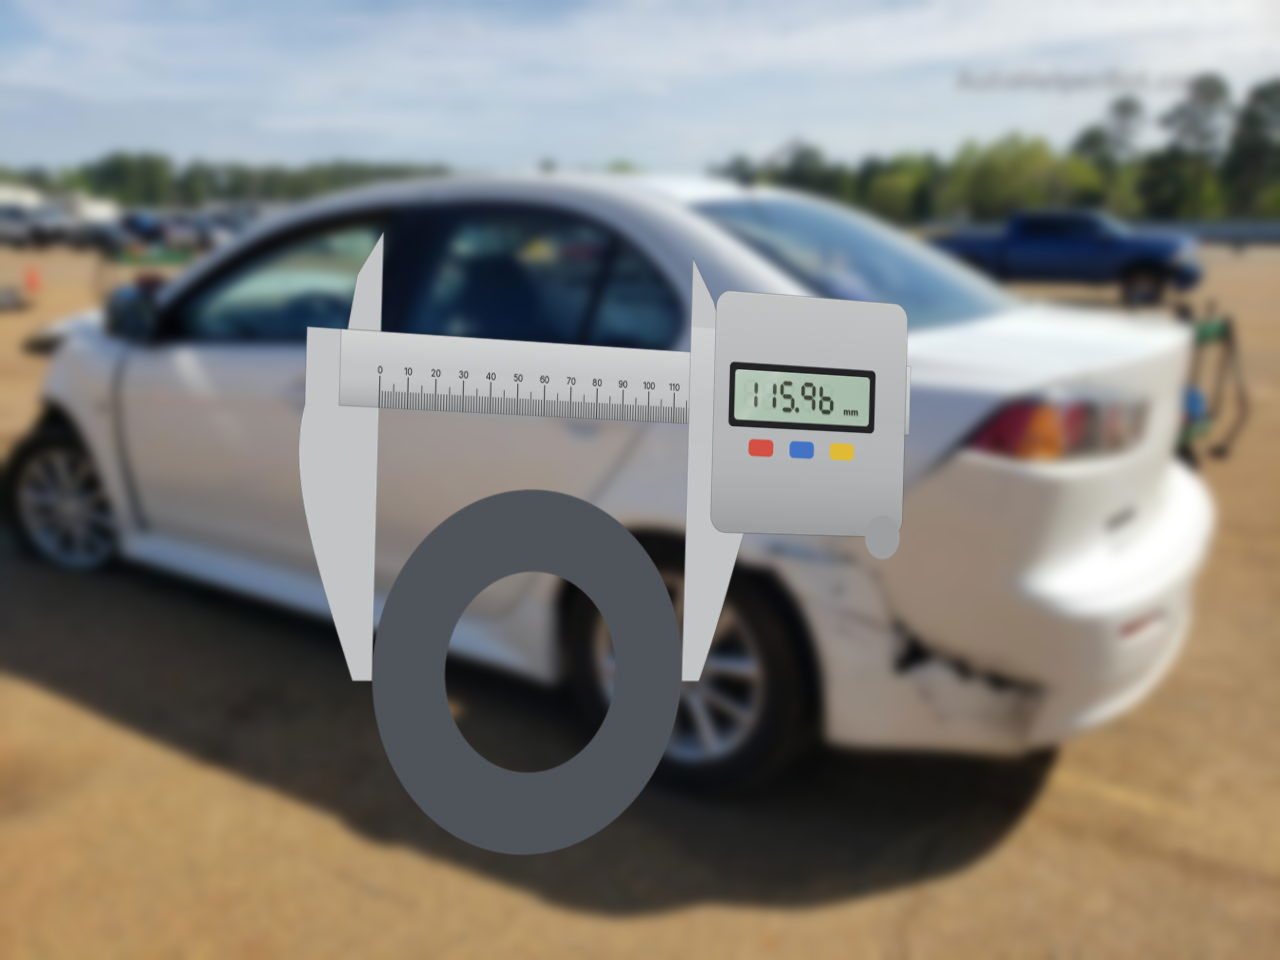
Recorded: value=115.96 unit=mm
